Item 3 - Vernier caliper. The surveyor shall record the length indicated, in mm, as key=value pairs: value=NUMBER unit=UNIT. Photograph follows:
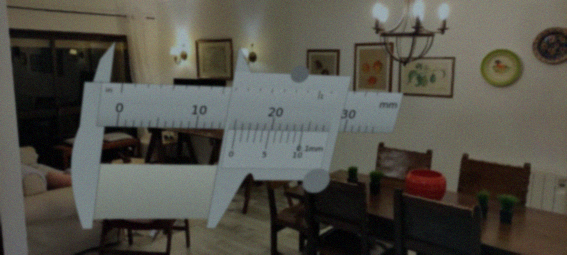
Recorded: value=15.2 unit=mm
